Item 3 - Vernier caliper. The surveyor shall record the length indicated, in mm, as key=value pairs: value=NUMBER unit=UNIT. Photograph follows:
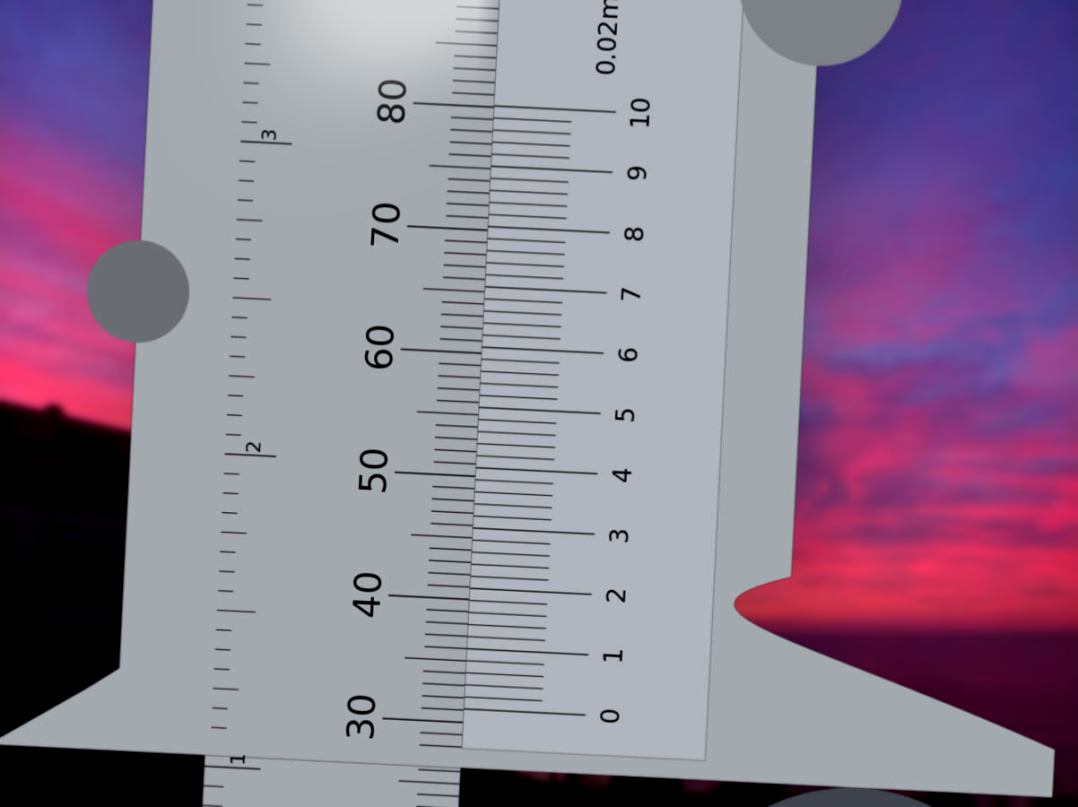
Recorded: value=31.1 unit=mm
